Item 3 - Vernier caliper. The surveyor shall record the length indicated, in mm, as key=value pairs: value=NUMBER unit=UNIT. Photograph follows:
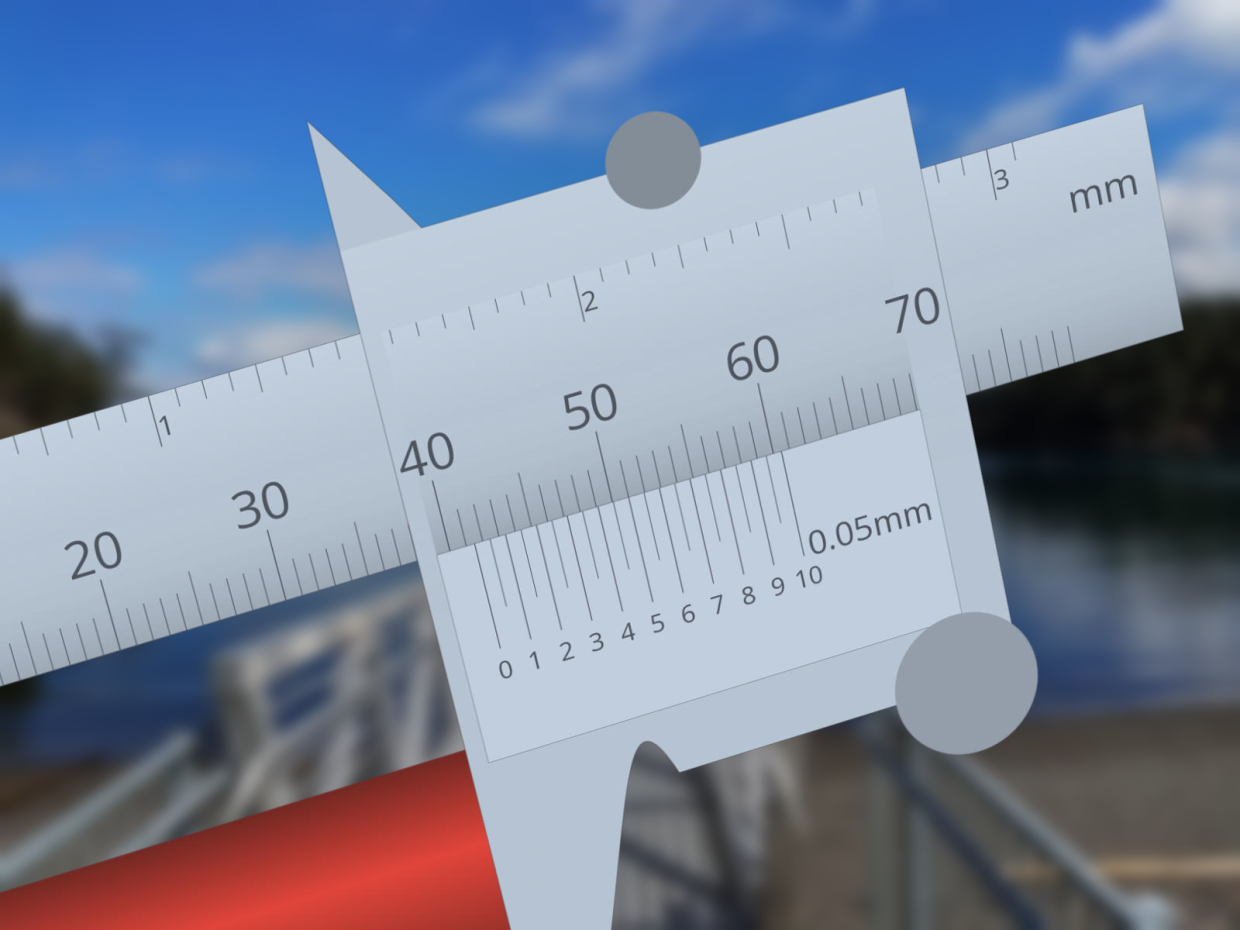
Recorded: value=41.5 unit=mm
